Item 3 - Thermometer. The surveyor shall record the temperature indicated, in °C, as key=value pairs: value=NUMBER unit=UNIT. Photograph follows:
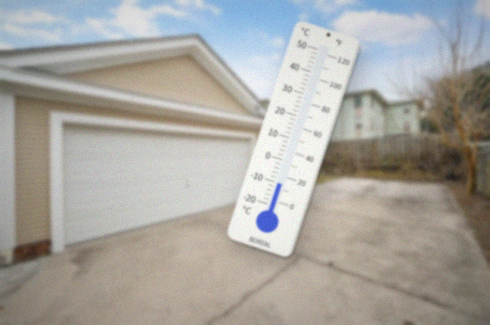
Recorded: value=-10 unit=°C
